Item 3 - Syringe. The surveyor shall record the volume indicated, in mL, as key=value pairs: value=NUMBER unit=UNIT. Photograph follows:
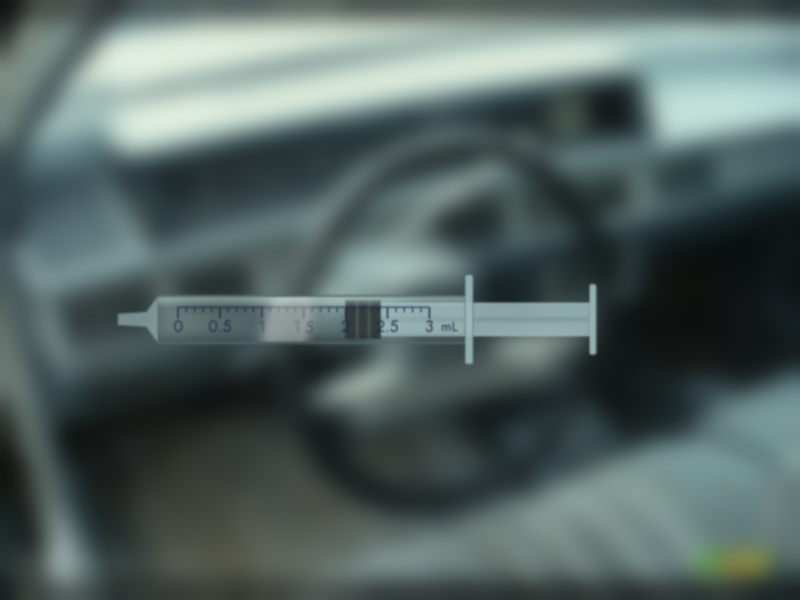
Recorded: value=2 unit=mL
